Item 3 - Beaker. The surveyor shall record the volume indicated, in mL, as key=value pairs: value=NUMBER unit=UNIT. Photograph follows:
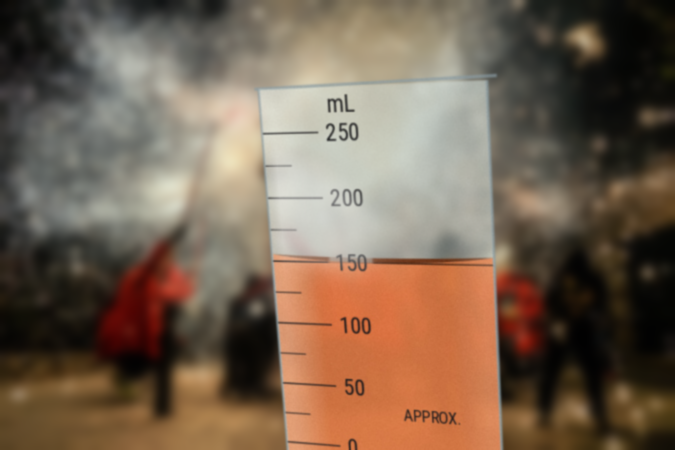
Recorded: value=150 unit=mL
